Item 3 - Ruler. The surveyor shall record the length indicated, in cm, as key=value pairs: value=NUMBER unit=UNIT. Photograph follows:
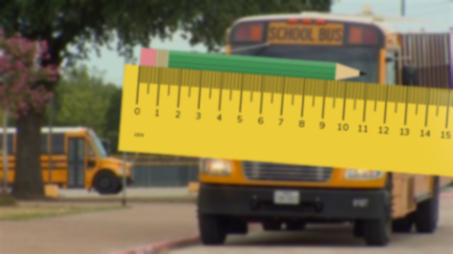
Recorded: value=11 unit=cm
